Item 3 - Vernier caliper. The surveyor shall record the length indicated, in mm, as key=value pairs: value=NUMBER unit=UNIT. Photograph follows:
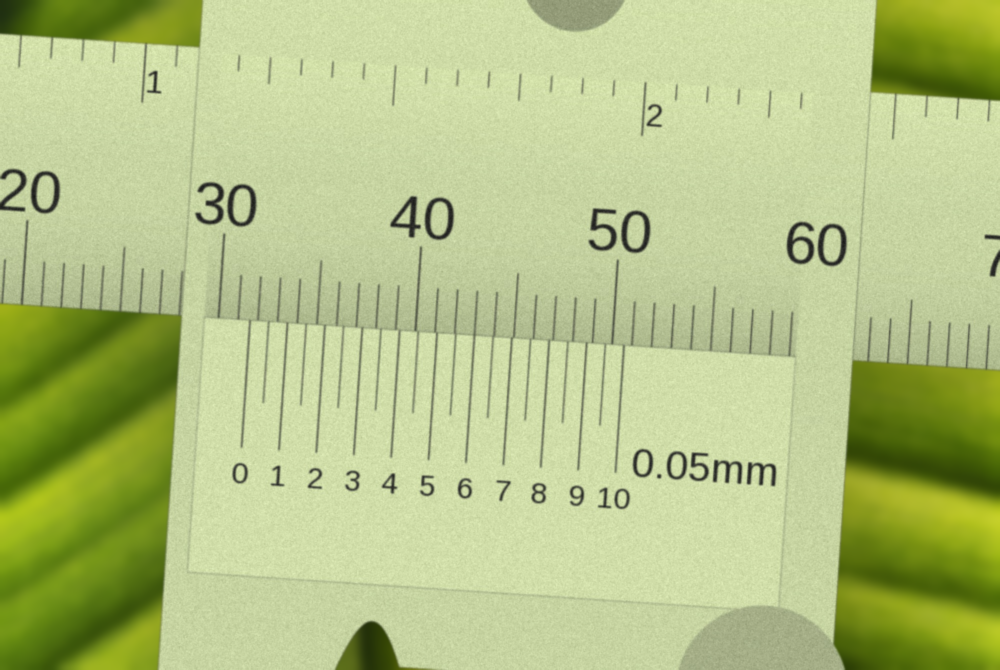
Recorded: value=31.6 unit=mm
